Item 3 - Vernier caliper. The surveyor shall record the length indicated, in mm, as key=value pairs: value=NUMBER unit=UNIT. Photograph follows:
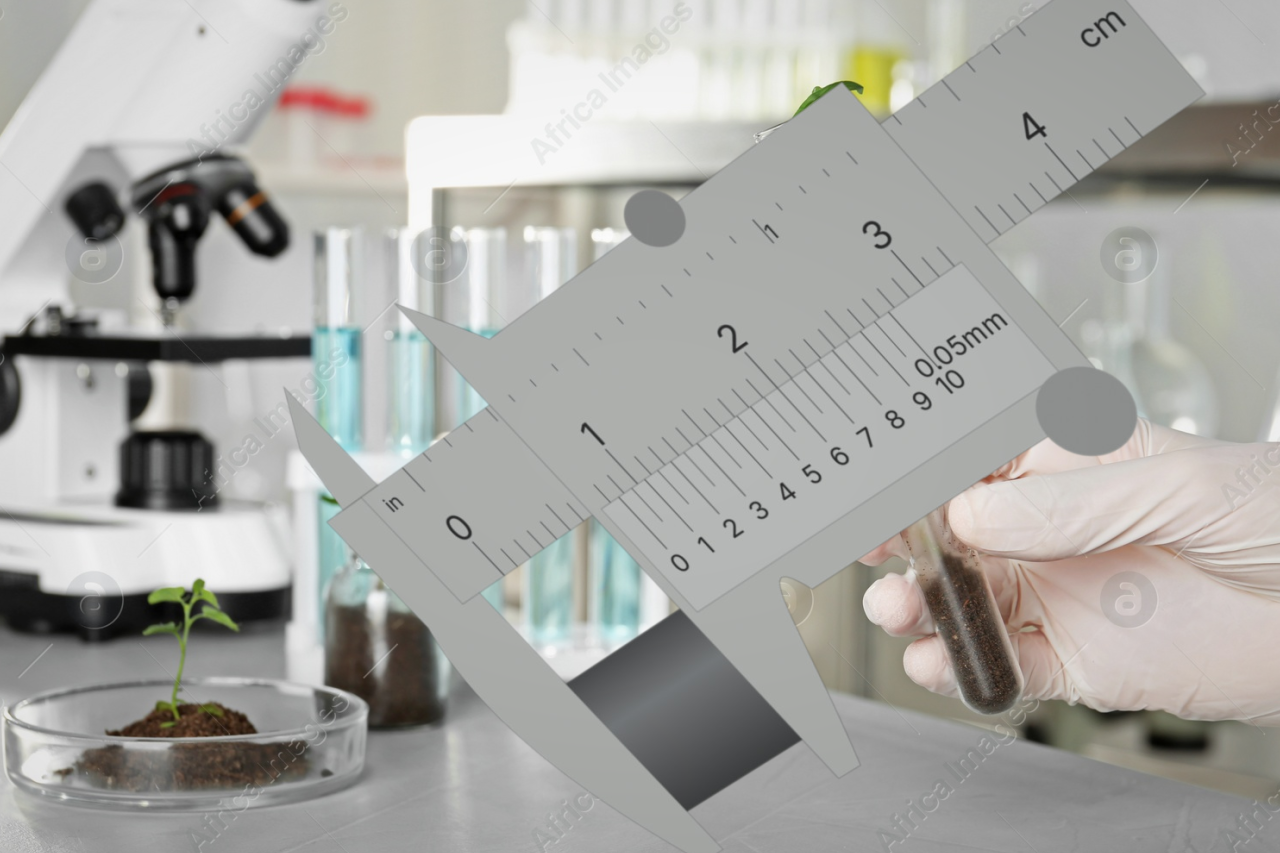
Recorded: value=8.6 unit=mm
